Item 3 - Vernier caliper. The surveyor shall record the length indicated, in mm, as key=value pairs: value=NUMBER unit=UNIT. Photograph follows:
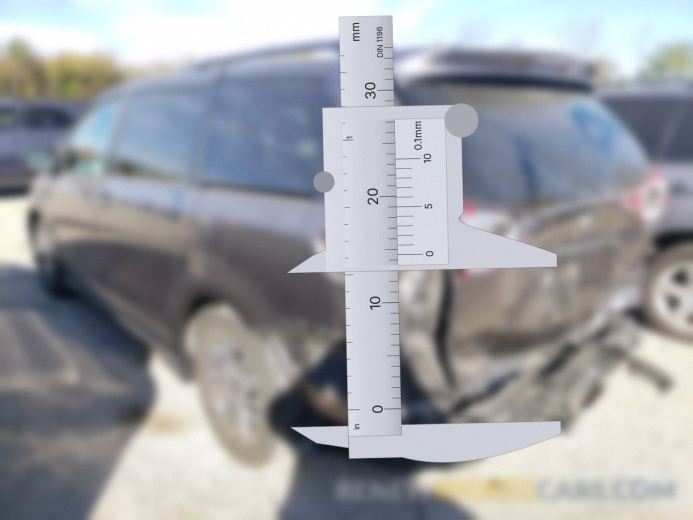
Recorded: value=14.5 unit=mm
